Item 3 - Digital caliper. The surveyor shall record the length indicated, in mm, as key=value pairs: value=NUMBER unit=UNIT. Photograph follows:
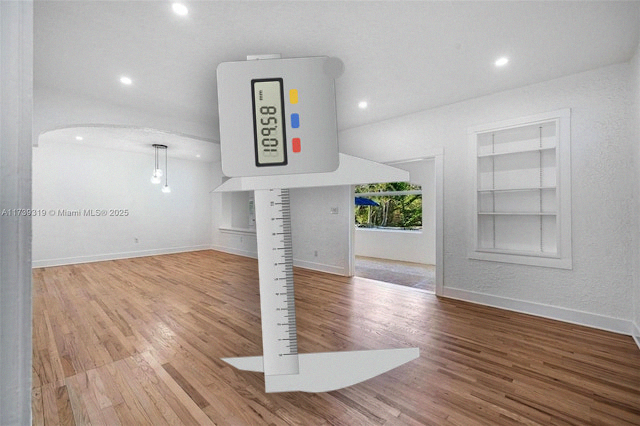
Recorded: value=109.58 unit=mm
